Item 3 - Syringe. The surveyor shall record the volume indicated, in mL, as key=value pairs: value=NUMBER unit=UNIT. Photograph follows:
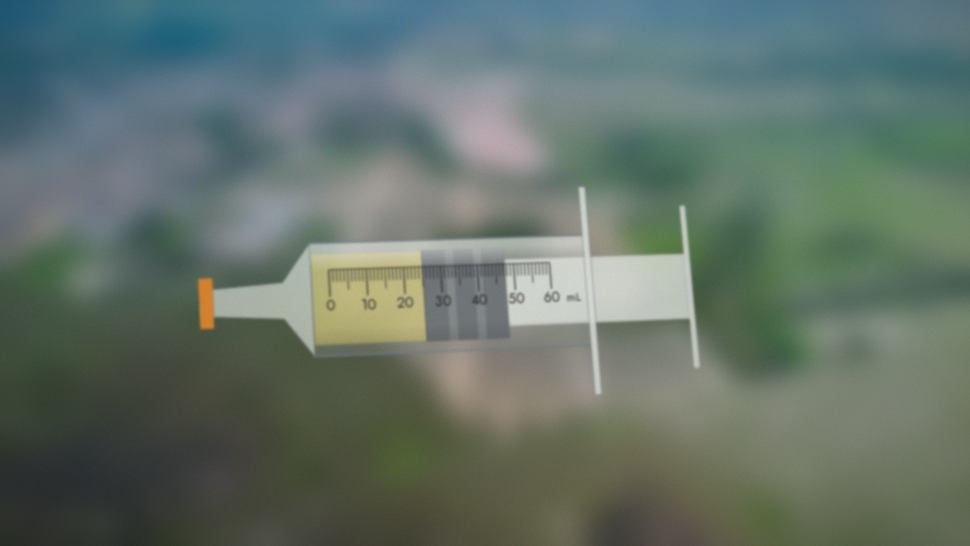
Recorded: value=25 unit=mL
